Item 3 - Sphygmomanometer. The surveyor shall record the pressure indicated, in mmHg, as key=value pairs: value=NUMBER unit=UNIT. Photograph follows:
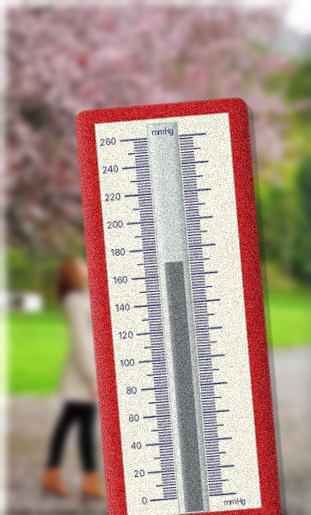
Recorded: value=170 unit=mmHg
